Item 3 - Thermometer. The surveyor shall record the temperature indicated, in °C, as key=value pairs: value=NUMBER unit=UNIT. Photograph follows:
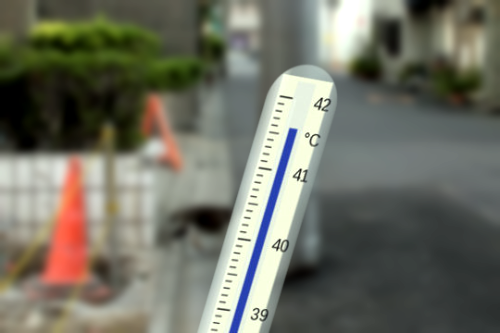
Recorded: value=41.6 unit=°C
